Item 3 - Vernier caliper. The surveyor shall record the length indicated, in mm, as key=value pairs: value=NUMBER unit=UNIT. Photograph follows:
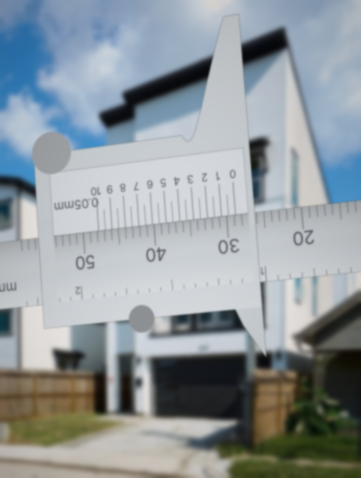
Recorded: value=28.8 unit=mm
